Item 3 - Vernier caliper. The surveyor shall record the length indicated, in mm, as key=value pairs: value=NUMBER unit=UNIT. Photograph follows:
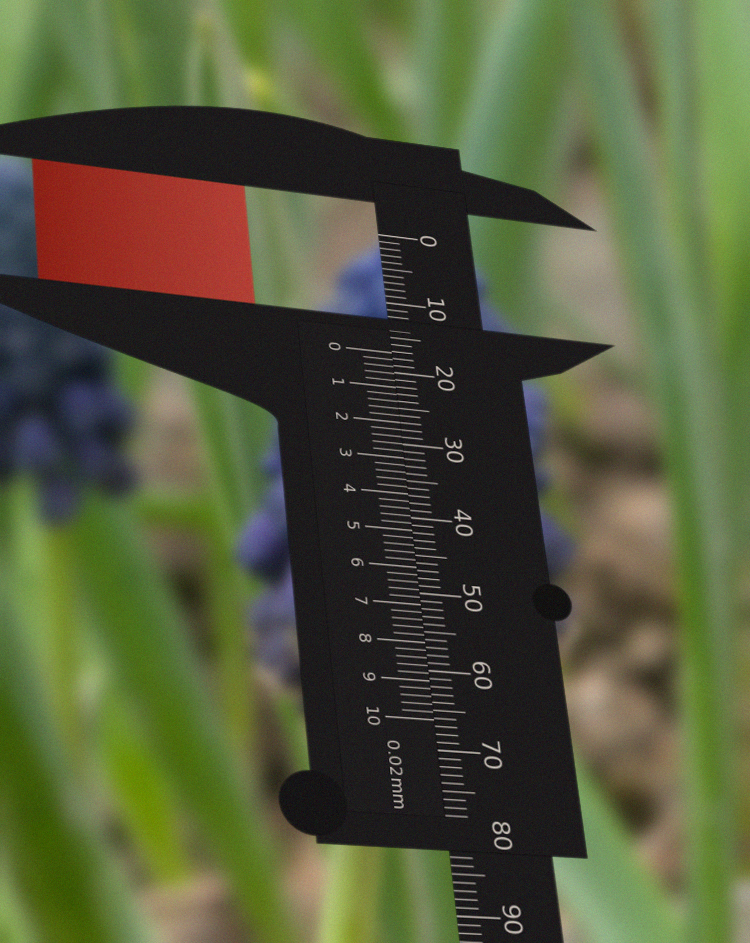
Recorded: value=17.2 unit=mm
